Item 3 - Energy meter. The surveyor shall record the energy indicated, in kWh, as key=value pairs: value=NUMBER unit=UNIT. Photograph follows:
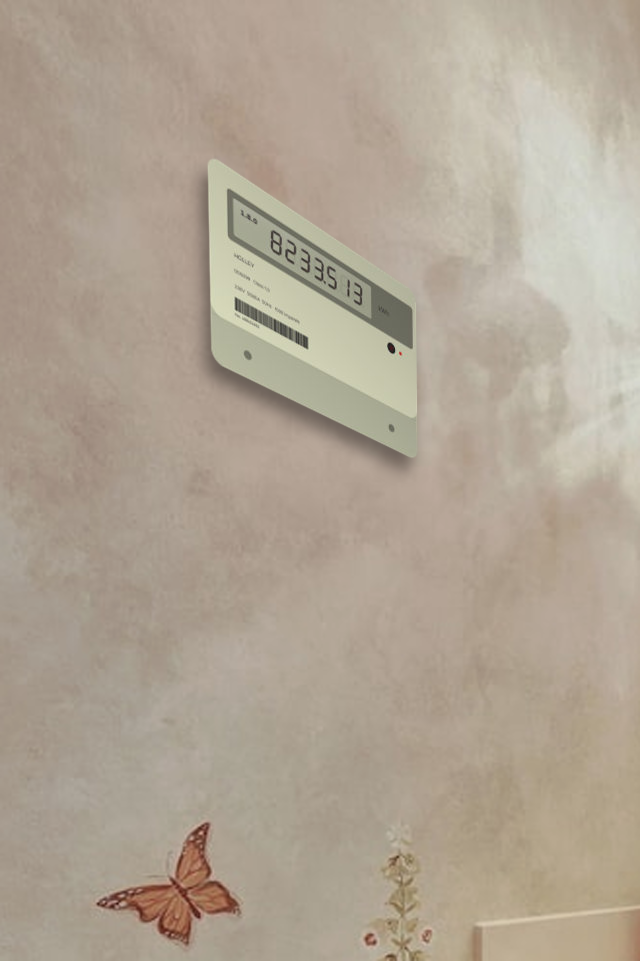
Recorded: value=8233.513 unit=kWh
